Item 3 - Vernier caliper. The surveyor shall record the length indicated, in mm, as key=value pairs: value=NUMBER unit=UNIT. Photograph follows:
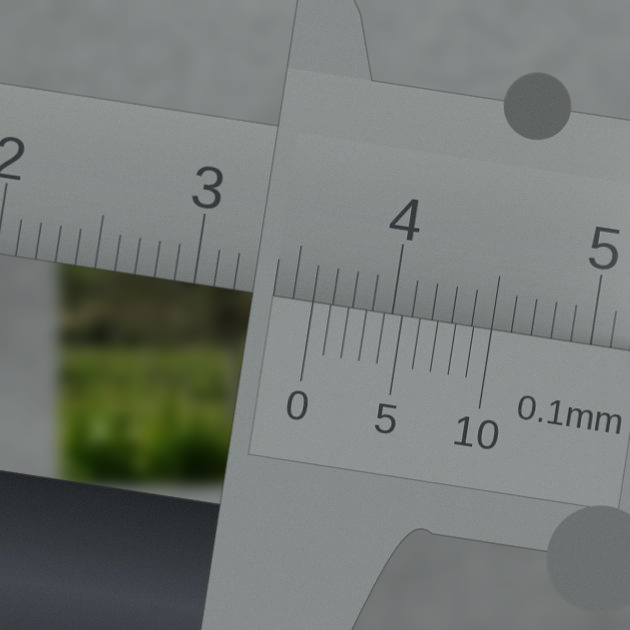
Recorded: value=36.0 unit=mm
